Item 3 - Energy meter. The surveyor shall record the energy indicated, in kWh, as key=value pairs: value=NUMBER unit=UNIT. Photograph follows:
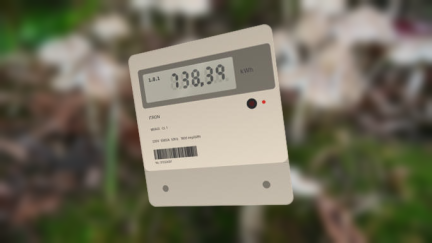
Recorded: value=738.39 unit=kWh
